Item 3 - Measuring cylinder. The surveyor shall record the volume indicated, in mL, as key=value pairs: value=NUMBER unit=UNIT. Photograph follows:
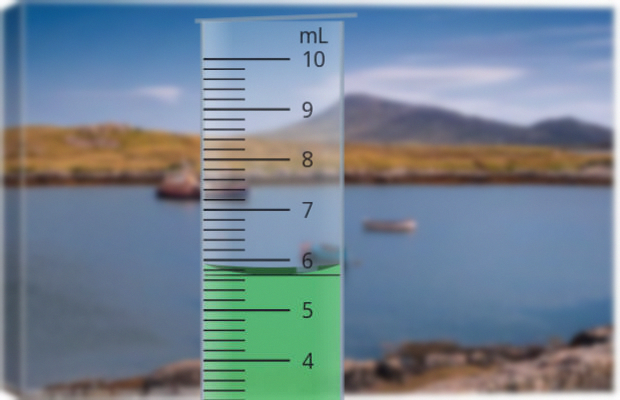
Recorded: value=5.7 unit=mL
